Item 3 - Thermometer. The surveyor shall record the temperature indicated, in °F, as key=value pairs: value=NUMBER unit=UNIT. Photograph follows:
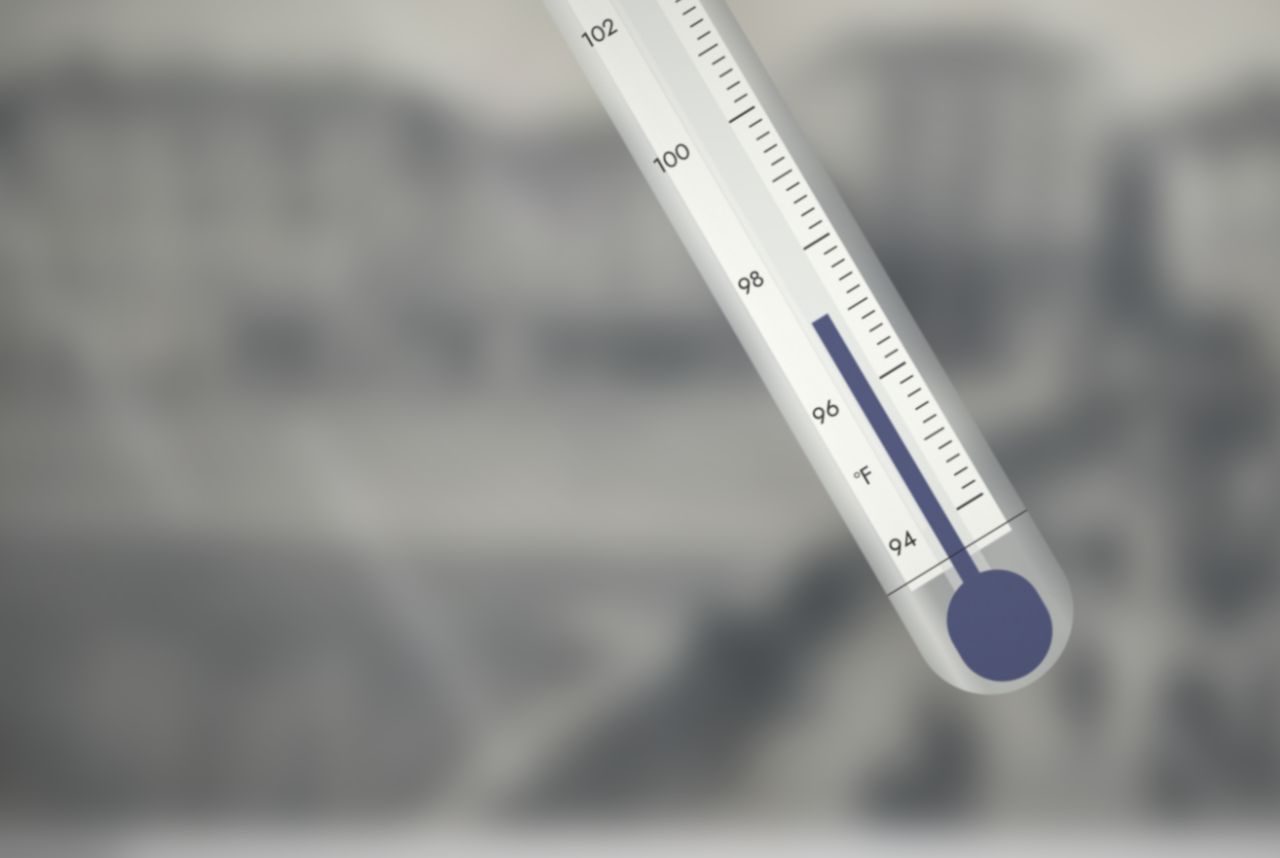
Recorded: value=97.1 unit=°F
